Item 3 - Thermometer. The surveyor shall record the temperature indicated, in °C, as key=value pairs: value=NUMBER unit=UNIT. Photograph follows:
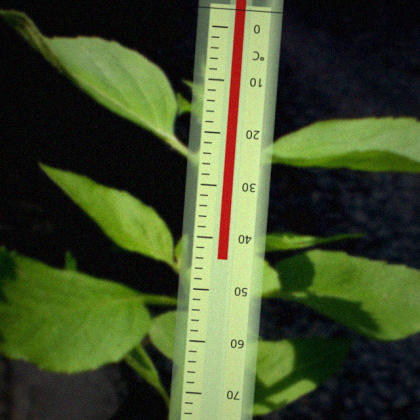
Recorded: value=44 unit=°C
